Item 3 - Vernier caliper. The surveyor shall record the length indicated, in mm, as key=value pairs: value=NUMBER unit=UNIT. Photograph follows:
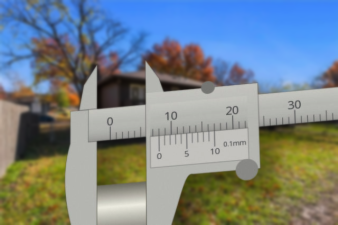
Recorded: value=8.0 unit=mm
